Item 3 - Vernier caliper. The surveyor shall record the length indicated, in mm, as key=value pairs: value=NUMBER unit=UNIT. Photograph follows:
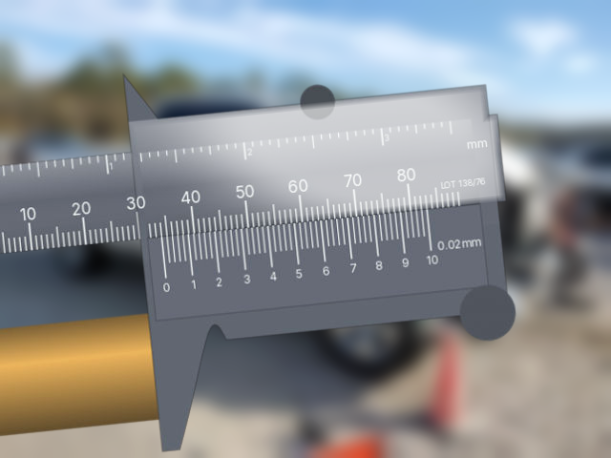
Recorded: value=34.0 unit=mm
